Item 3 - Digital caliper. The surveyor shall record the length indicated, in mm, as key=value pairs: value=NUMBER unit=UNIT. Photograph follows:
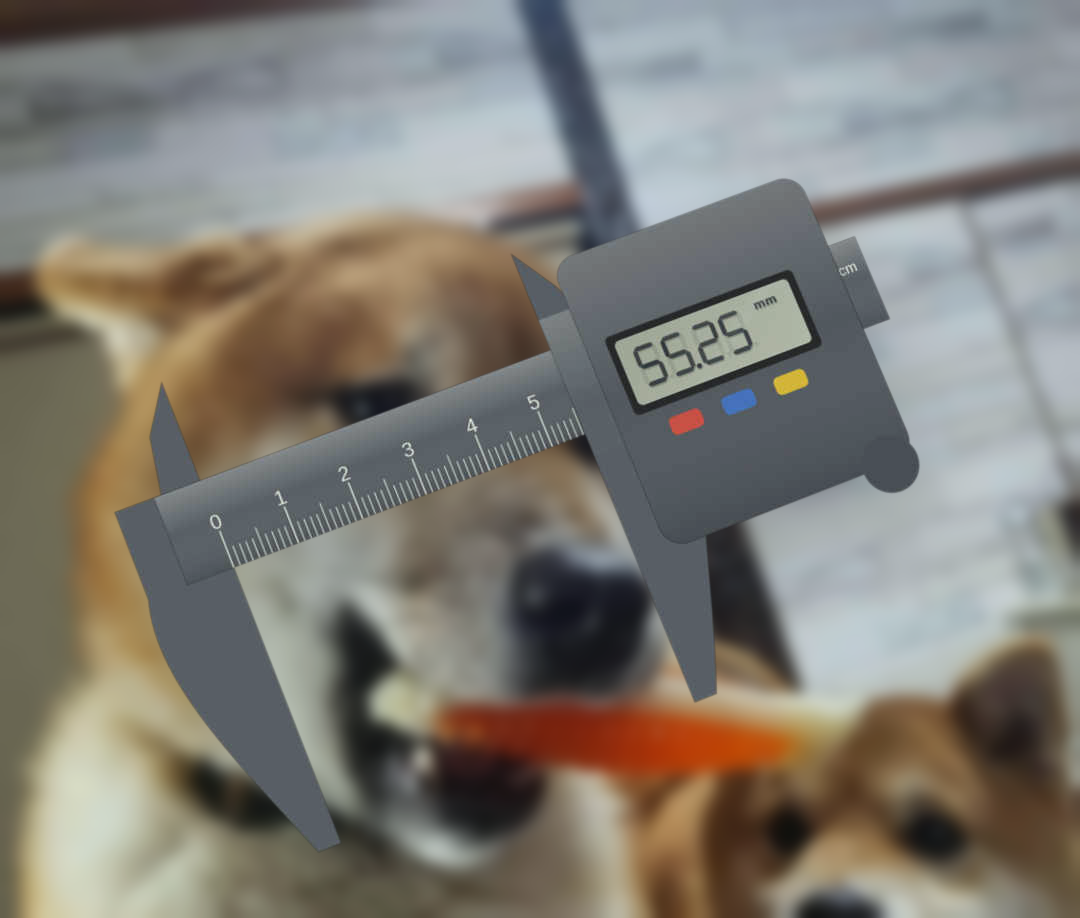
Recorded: value=55.25 unit=mm
